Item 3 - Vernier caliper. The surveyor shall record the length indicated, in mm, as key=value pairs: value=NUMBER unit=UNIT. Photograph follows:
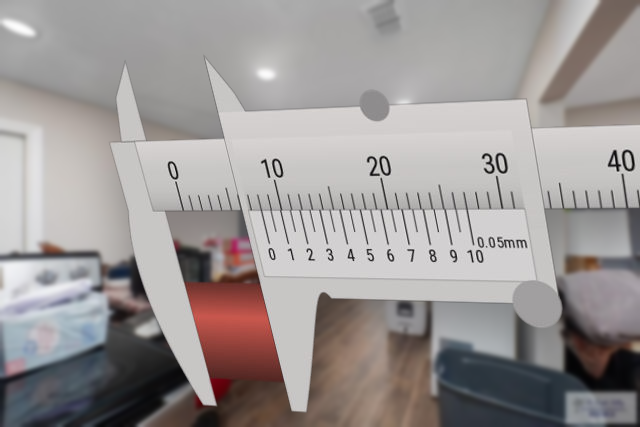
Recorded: value=8.0 unit=mm
